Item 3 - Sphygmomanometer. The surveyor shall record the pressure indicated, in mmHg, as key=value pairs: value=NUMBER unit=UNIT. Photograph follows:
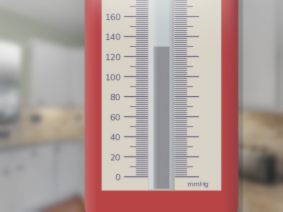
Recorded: value=130 unit=mmHg
